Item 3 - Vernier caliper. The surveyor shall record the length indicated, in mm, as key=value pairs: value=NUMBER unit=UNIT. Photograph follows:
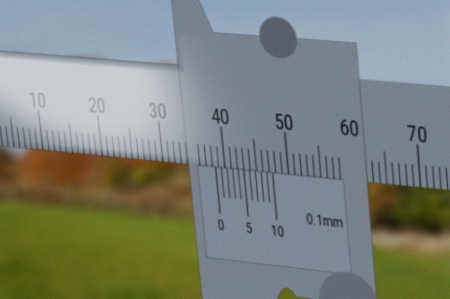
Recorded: value=38.5 unit=mm
